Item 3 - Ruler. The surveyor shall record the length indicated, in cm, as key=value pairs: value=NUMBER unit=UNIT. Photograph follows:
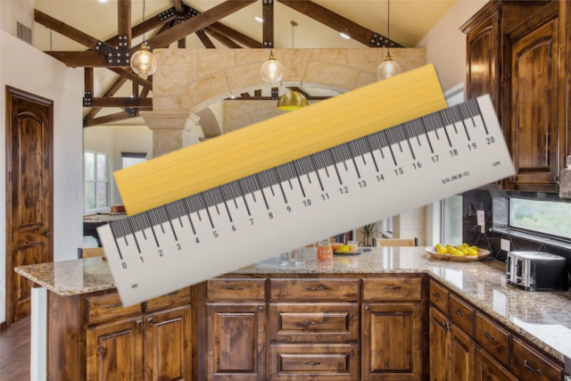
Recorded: value=17.5 unit=cm
